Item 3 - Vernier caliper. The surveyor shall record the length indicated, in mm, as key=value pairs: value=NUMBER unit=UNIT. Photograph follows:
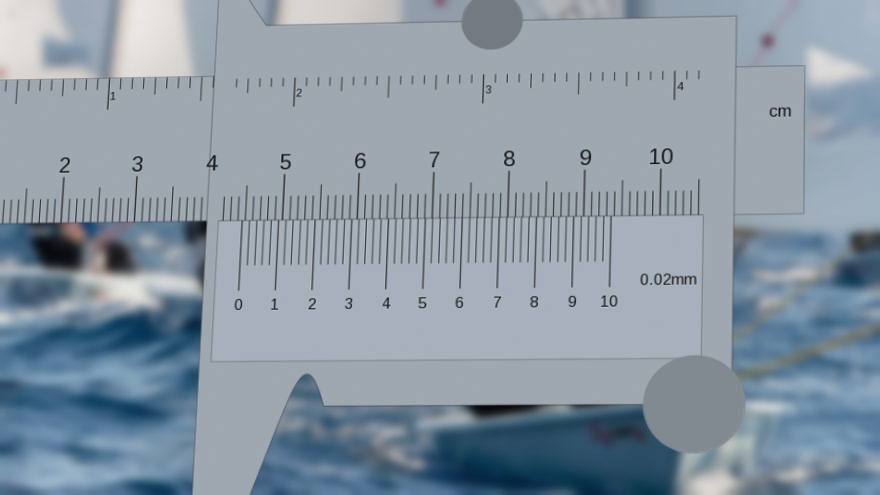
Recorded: value=44.6 unit=mm
